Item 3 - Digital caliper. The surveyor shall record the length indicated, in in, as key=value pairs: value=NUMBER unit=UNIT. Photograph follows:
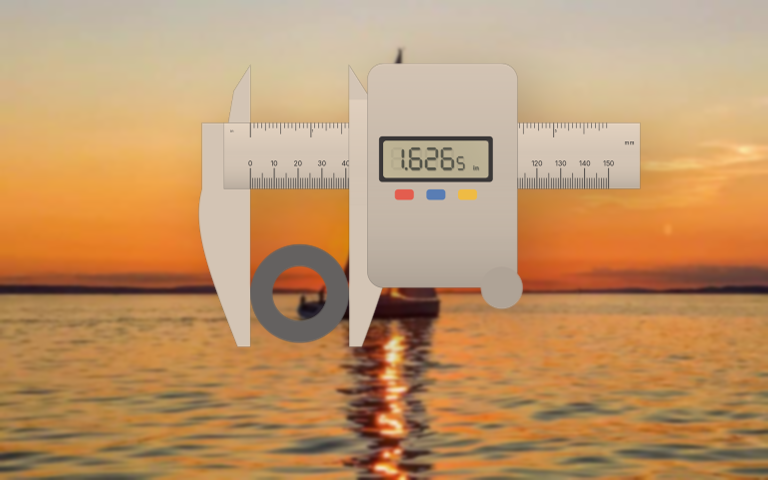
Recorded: value=1.6265 unit=in
